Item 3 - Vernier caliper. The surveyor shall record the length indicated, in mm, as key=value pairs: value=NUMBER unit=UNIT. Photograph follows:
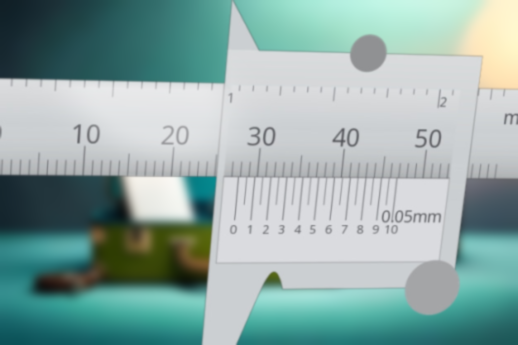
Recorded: value=27.8 unit=mm
